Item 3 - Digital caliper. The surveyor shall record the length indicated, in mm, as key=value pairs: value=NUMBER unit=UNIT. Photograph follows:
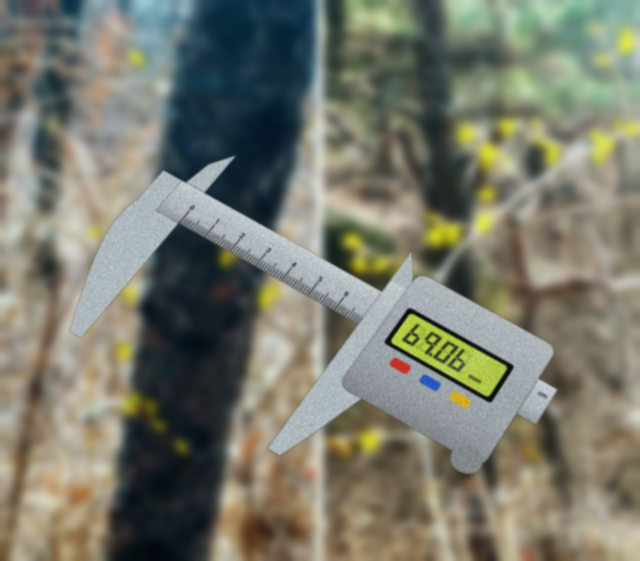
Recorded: value=69.06 unit=mm
